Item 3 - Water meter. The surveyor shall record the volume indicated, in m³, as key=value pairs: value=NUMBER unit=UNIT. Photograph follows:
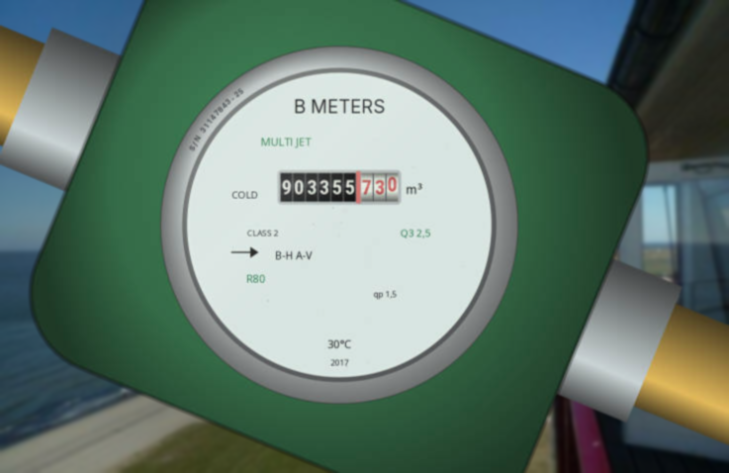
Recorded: value=903355.730 unit=m³
